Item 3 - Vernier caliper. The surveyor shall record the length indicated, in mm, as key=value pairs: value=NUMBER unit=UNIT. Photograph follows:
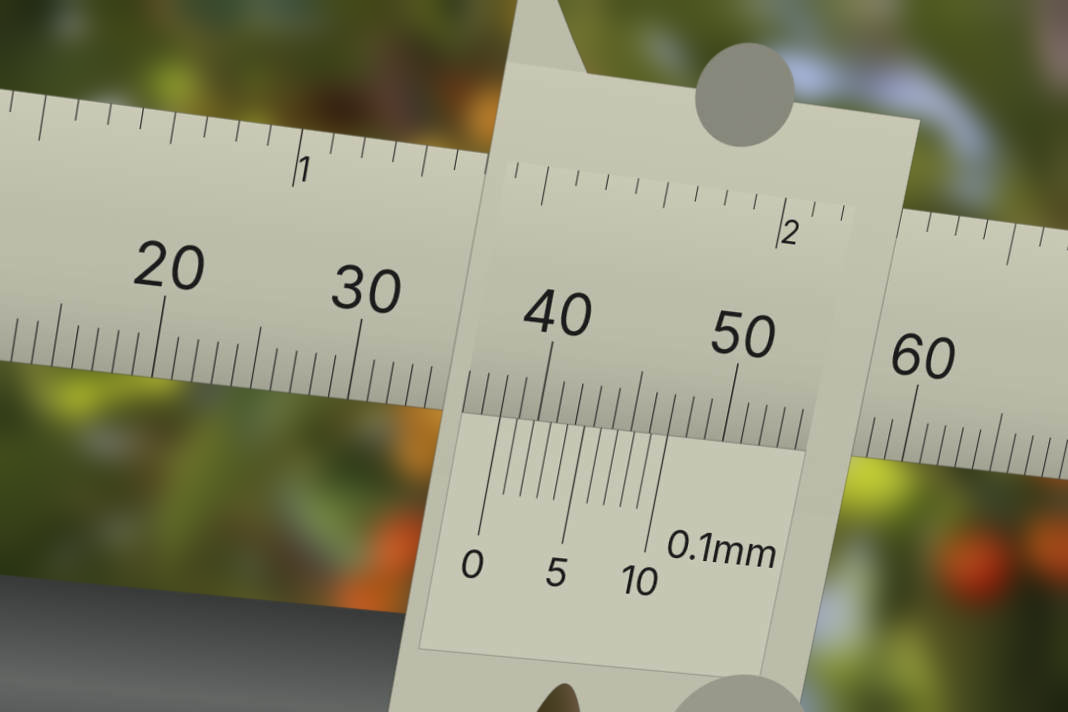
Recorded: value=38.0 unit=mm
